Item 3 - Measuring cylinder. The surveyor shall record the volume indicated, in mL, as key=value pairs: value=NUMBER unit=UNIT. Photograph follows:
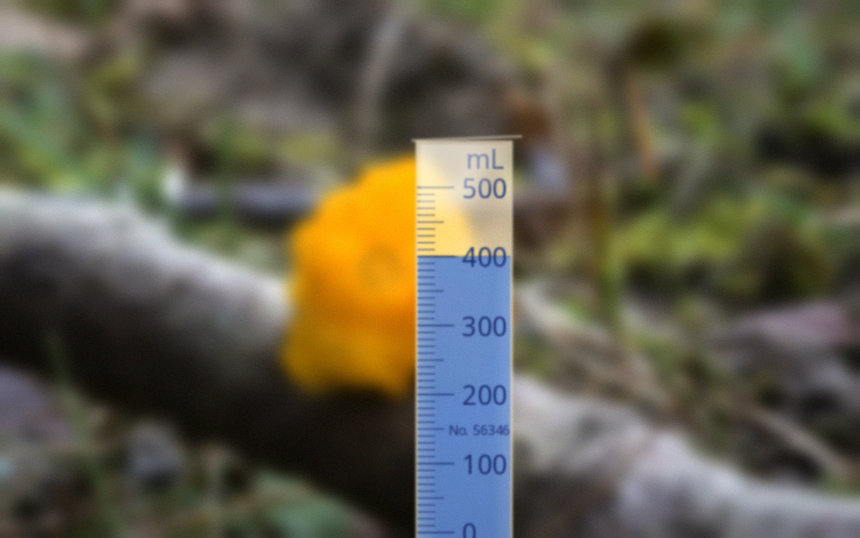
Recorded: value=400 unit=mL
